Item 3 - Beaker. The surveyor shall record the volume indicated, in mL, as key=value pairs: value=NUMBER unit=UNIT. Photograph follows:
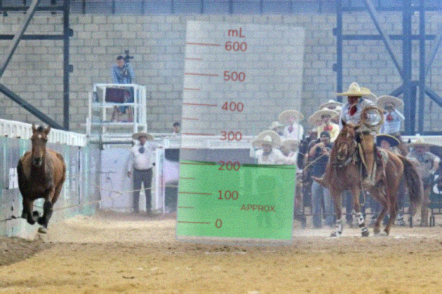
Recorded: value=200 unit=mL
